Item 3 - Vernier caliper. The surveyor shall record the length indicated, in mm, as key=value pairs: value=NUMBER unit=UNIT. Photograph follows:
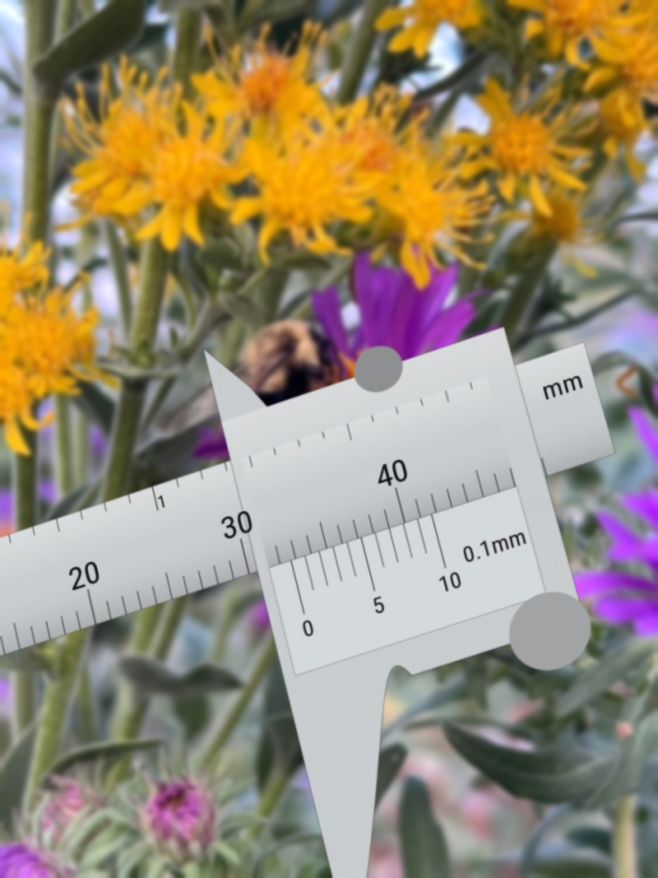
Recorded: value=32.7 unit=mm
